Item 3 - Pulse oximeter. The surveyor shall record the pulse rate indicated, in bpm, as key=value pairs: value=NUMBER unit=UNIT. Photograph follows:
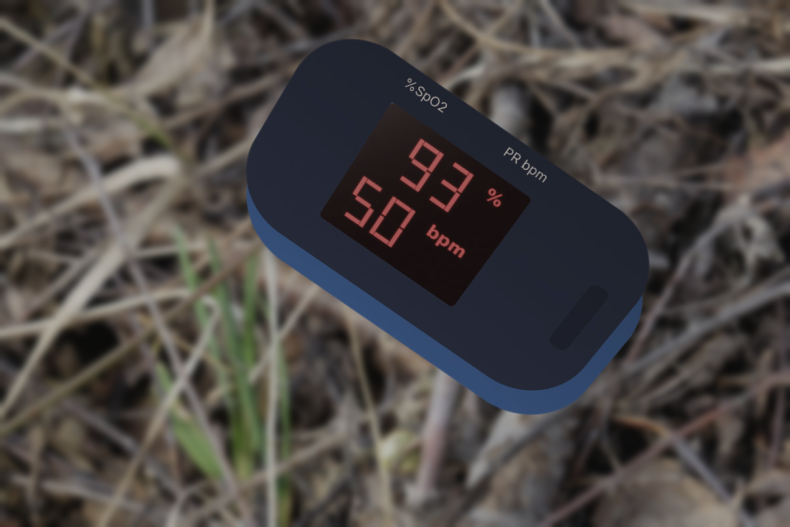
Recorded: value=50 unit=bpm
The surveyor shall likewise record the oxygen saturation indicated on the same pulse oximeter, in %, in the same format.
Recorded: value=93 unit=%
